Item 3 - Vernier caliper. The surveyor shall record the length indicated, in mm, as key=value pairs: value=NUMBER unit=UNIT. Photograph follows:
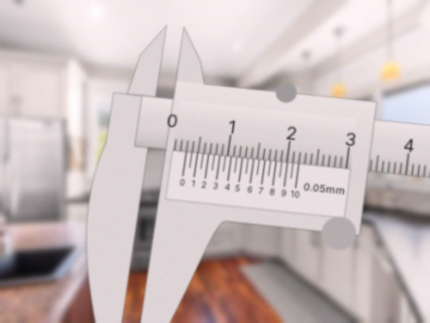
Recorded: value=3.0 unit=mm
